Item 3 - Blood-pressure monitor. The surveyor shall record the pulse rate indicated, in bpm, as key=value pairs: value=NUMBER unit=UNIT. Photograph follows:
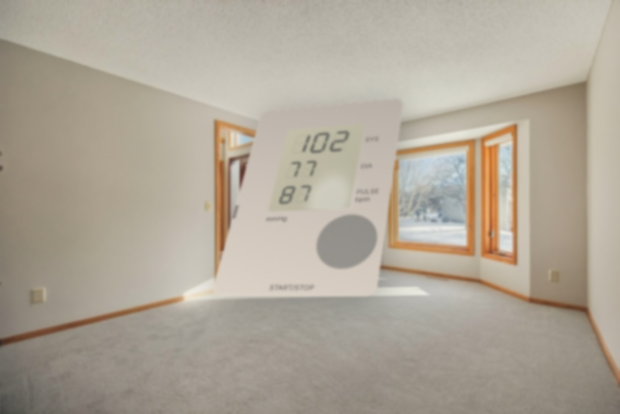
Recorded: value=87 unit=bpm
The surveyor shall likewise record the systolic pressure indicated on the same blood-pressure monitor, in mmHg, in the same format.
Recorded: value=102 unit=mmHg
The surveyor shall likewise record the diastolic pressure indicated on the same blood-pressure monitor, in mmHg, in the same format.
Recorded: value=77 unit=mmHg
